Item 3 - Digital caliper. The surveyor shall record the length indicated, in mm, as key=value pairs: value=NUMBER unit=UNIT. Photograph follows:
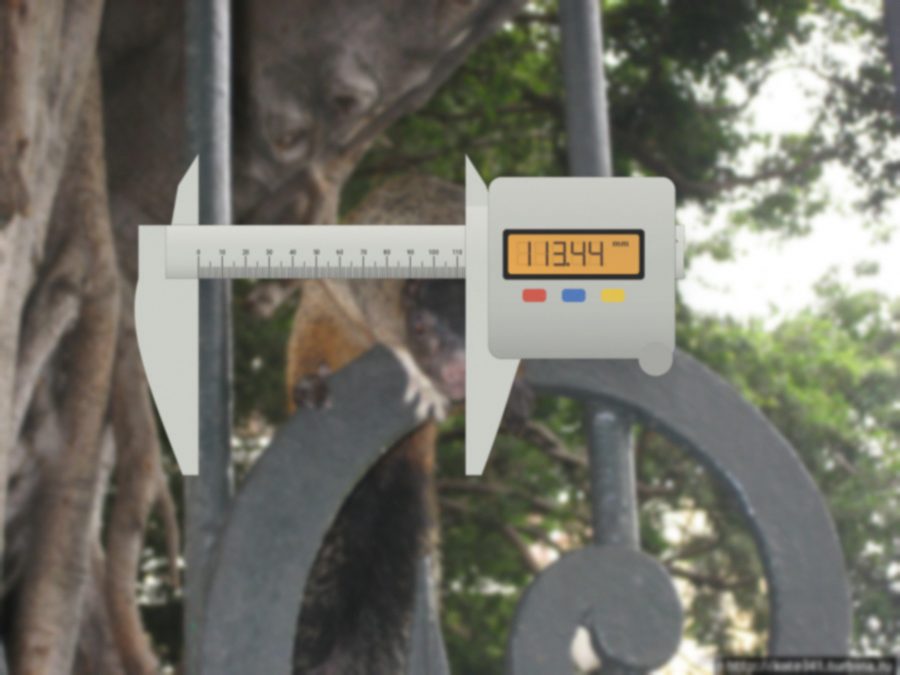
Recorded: value=113.44 unit=mm
